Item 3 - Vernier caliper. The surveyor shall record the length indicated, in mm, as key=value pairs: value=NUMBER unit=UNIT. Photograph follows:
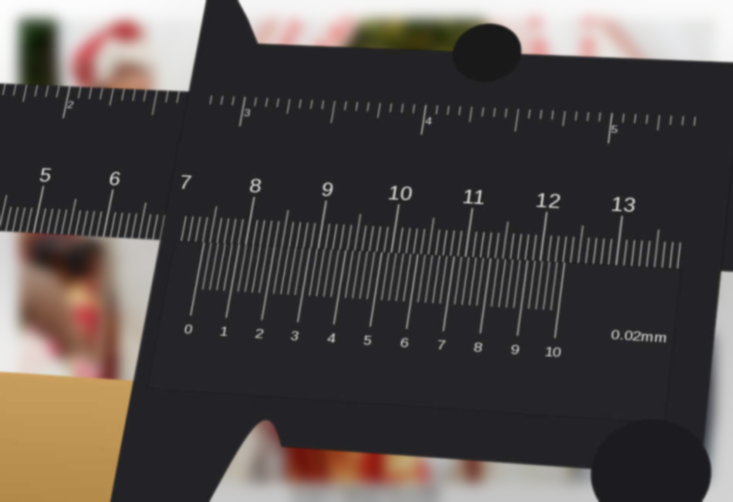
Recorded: value=74.2 unit=mm
